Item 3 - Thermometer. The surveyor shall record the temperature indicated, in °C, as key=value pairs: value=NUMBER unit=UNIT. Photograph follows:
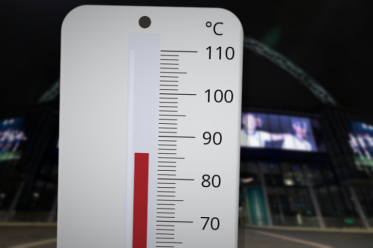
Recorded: value=86 unit=°C
